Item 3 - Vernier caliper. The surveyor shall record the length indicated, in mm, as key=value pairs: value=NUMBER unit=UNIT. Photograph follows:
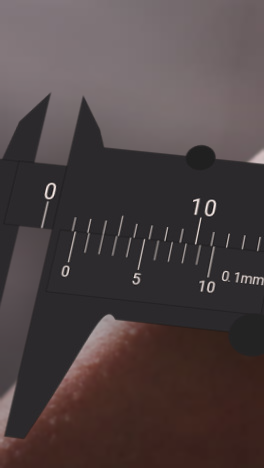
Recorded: value=2.2 unit=mm
